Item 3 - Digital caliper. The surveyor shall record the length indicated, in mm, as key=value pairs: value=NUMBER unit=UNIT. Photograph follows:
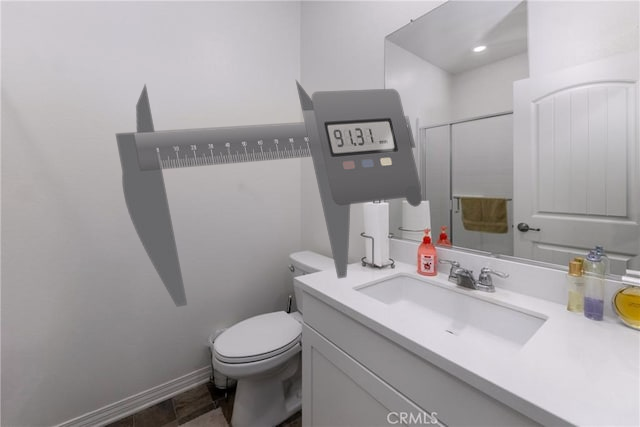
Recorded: value=91.31 unit=mm
